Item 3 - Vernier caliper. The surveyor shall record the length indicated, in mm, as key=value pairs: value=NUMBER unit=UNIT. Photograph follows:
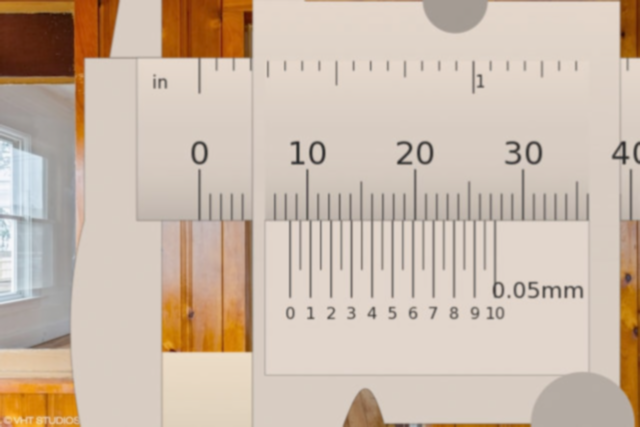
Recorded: value=8.4 unit=mm
